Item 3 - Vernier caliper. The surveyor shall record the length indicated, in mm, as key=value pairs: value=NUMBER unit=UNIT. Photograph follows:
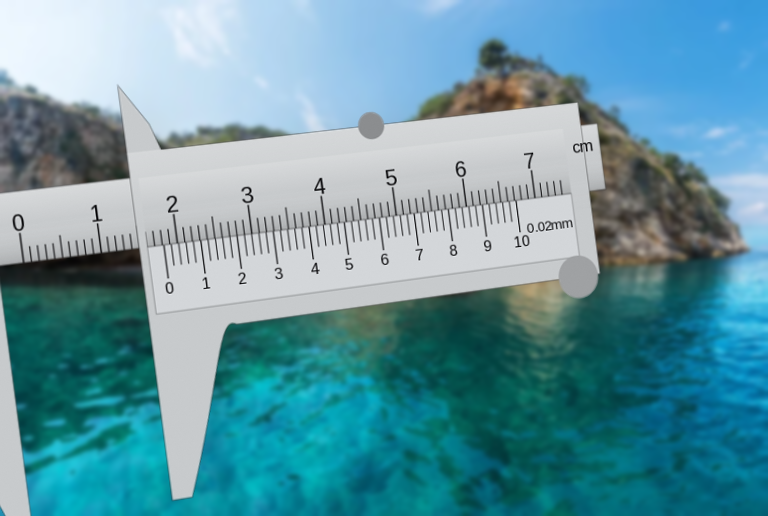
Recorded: value=18.2 unit=mm
